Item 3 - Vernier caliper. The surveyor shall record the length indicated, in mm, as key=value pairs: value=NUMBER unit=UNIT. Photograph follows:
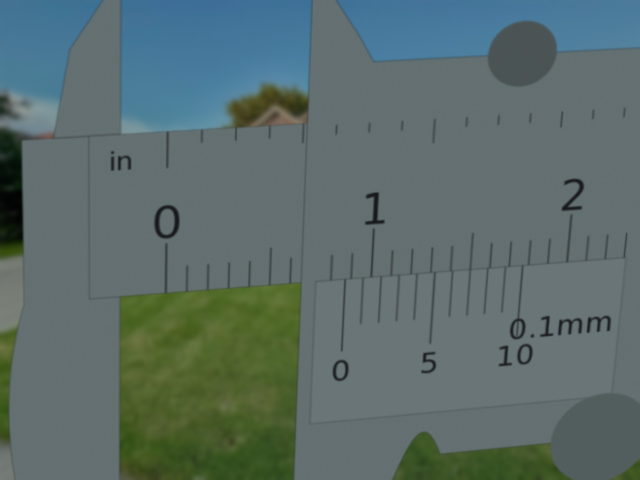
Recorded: value=8.7 unit=mm
